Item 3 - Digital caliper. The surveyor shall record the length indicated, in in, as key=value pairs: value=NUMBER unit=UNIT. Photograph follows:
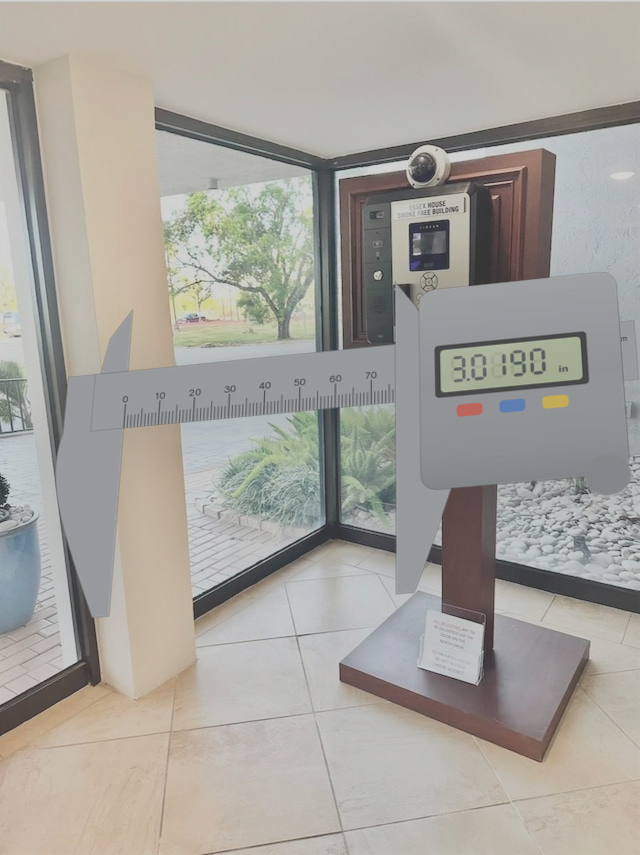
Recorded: value=3.0190 unit=in
